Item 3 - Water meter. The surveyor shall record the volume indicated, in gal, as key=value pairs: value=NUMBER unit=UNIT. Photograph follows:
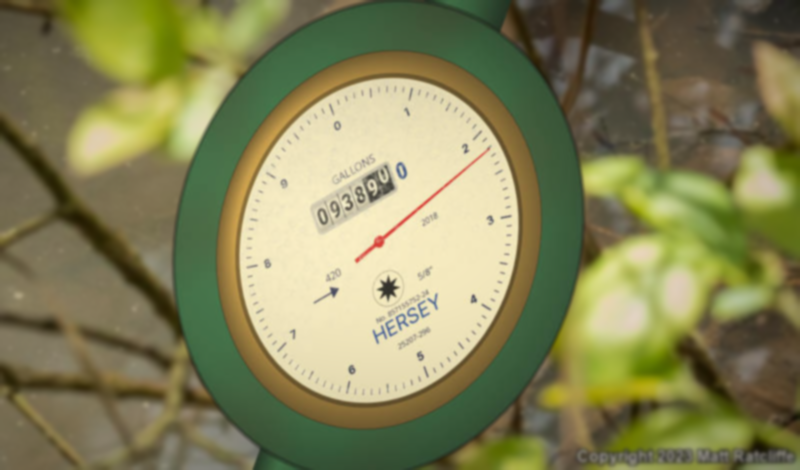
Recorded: value=938902.2 unit=gal
